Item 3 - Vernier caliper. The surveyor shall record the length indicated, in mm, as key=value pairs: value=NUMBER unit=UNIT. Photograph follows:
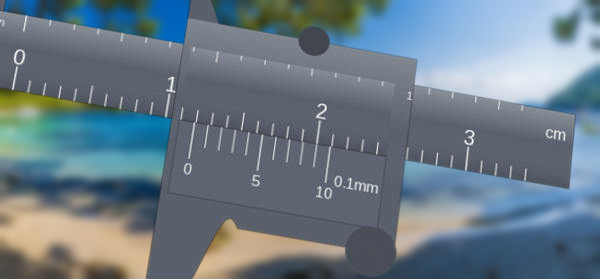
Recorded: value=11.9 unit=mm
